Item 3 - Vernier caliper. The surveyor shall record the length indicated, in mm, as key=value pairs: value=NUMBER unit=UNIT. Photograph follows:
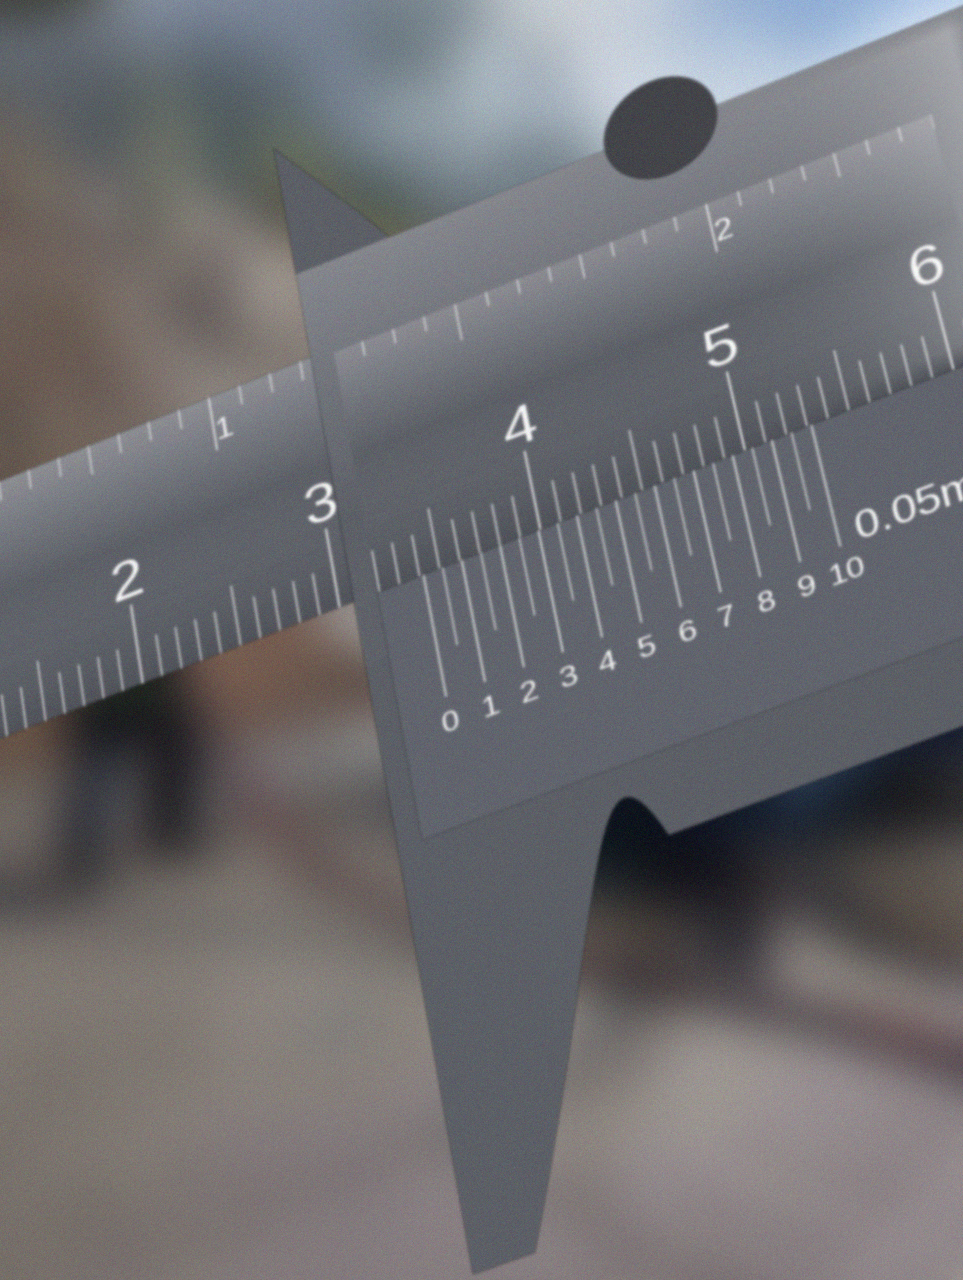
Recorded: value=34.2 unit=mm
